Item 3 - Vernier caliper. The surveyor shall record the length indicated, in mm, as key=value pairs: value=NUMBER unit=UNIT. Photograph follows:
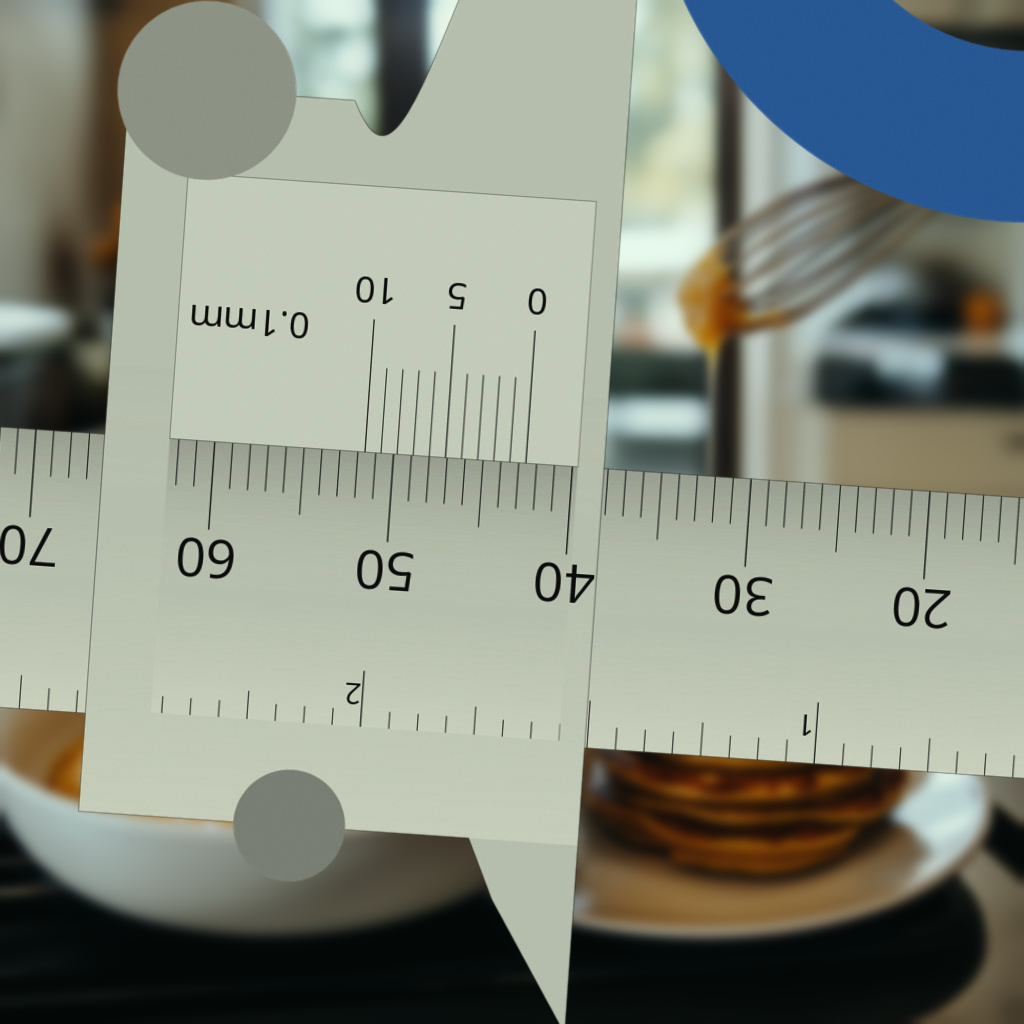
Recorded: value=42.6 unit=mm
